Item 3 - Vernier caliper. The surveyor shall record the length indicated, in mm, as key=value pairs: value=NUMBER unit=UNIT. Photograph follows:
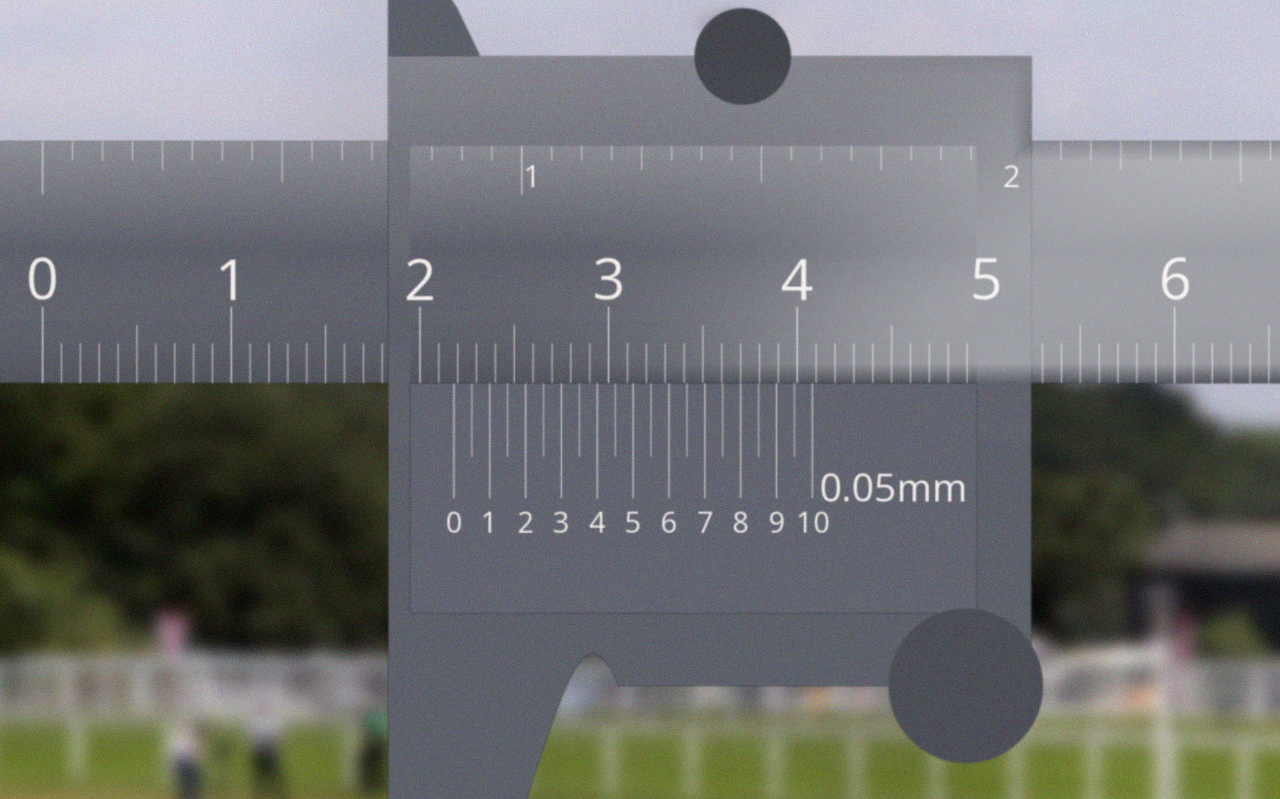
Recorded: value=21.8 unit=mm
